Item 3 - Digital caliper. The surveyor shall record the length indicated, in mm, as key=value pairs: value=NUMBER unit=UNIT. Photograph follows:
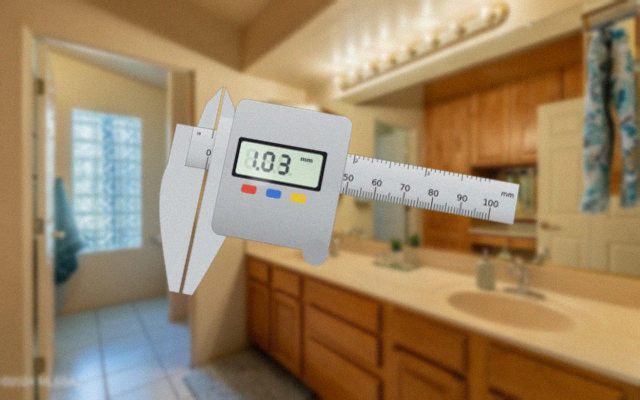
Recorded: value=1.03 unit=mm
